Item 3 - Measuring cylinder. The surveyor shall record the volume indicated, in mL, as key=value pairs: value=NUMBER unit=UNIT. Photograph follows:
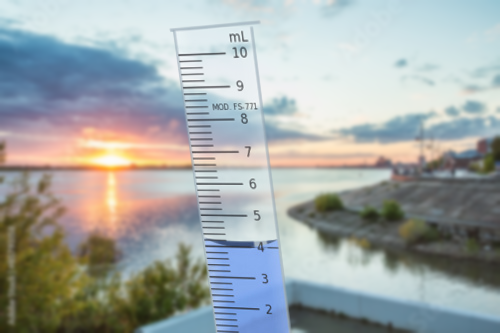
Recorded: value=4 unit=mL
